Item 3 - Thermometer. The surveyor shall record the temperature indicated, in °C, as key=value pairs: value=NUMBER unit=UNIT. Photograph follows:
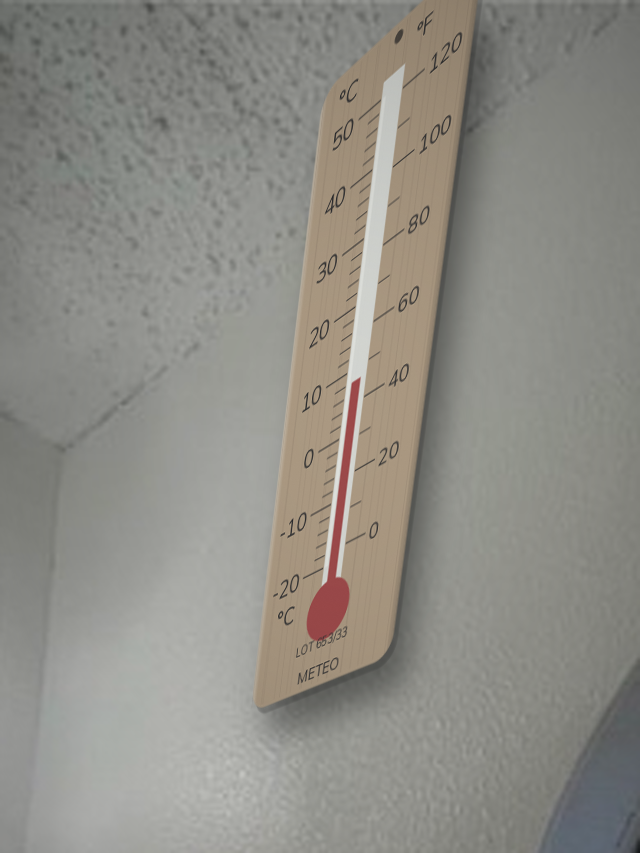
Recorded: value=8 unit=°C
